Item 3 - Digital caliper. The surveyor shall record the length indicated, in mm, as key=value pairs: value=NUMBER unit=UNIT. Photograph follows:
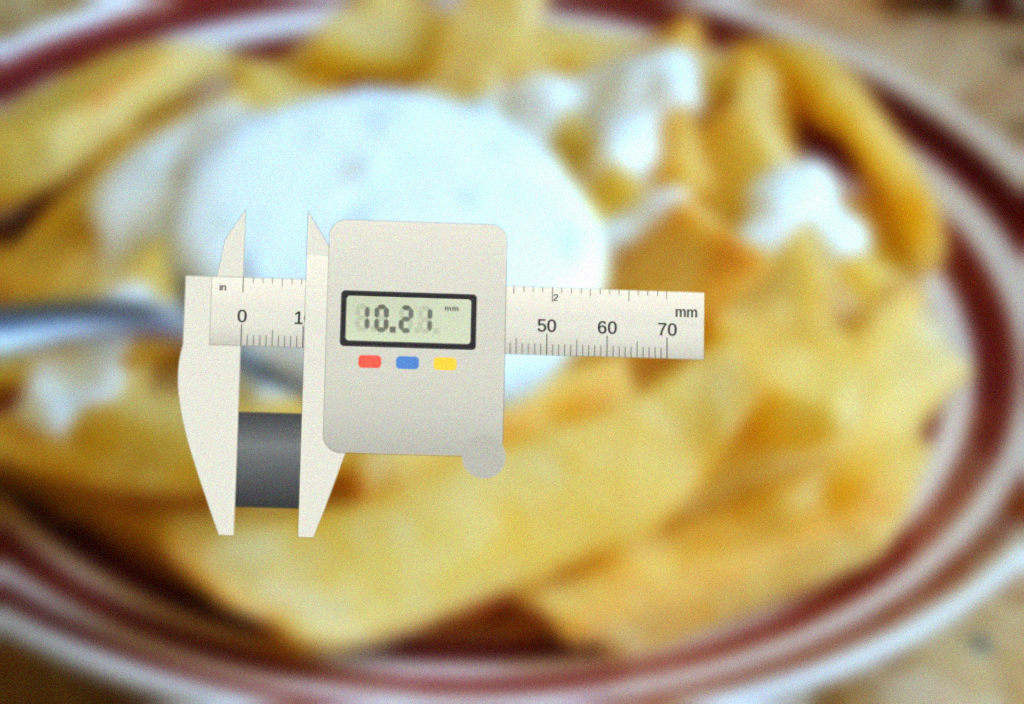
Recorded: value=10.21 unit=mm
